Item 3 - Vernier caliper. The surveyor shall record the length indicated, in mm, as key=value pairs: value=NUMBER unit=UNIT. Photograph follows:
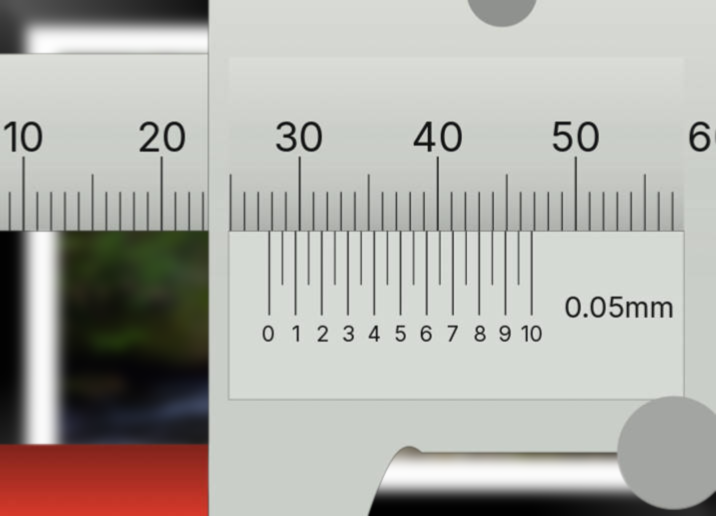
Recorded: value=27.8 unit=mm
